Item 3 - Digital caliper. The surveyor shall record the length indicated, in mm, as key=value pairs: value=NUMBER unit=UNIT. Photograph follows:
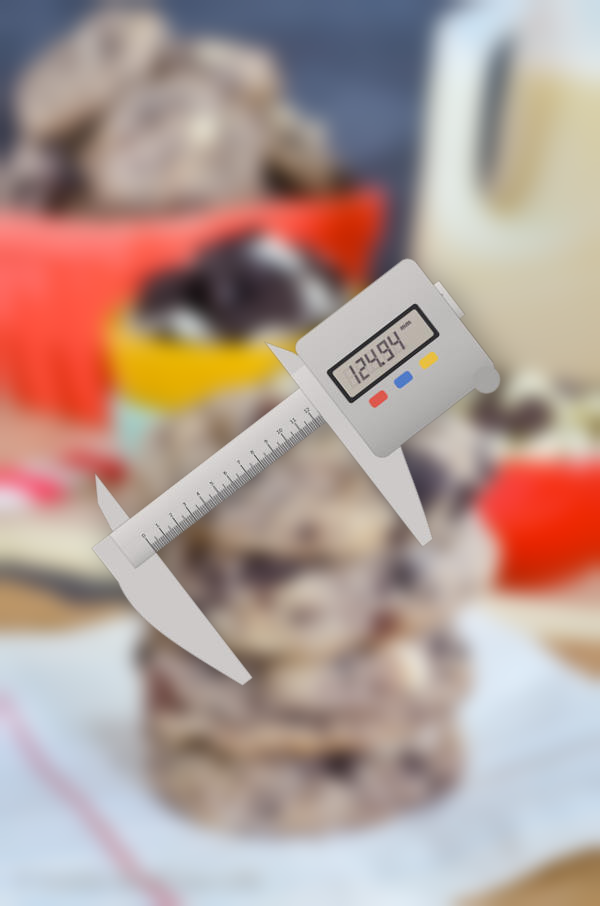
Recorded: value=124.94 unit=mm
